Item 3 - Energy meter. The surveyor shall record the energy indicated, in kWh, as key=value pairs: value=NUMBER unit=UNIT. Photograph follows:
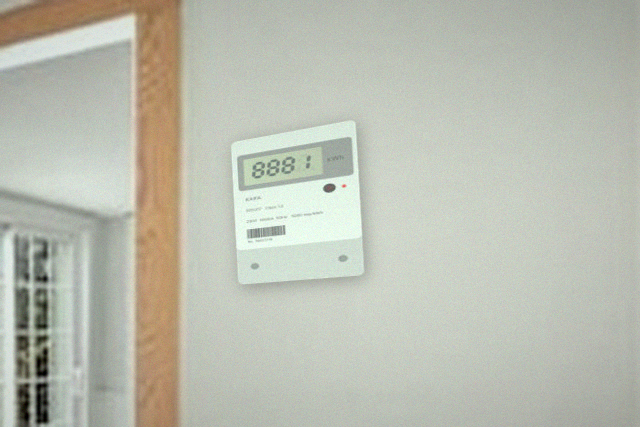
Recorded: value=8881 unit=kWh
